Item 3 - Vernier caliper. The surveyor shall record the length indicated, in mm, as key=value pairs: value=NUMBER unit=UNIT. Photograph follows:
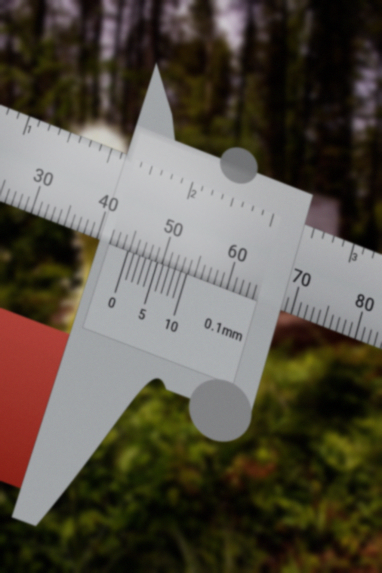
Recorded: value=44.8 unit=mm
